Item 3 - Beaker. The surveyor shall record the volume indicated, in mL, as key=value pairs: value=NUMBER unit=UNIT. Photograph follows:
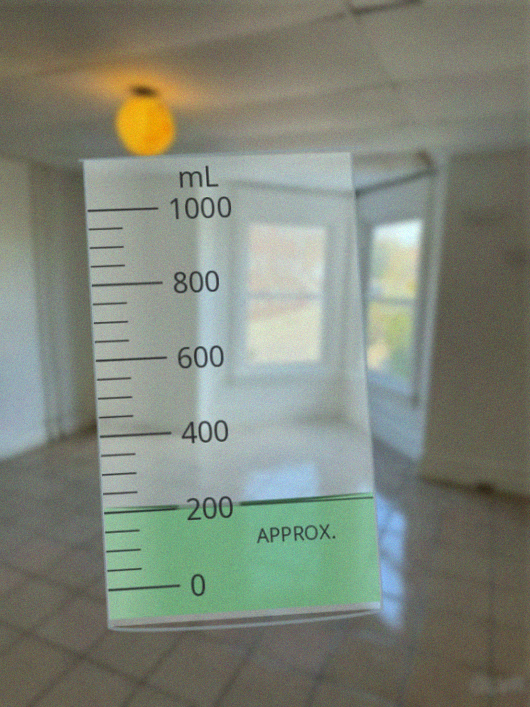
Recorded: value=200 unit=mL
